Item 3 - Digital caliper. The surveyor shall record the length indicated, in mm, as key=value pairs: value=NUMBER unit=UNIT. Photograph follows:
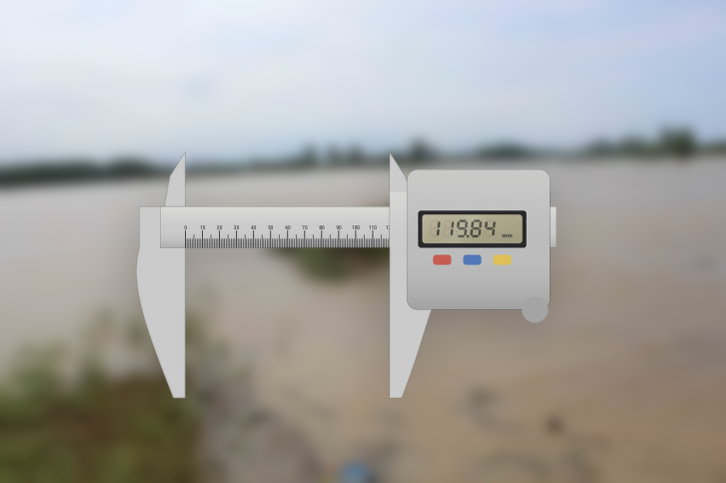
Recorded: value=119.84 unit=mm
